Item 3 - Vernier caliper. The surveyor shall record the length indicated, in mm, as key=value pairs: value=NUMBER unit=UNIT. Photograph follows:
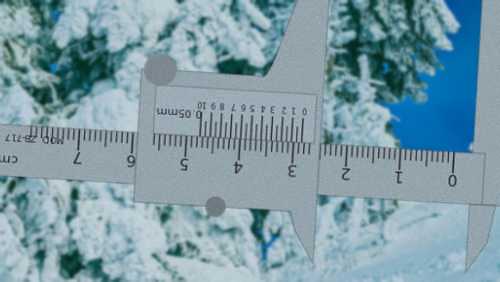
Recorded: value=28.5 unit=mm
